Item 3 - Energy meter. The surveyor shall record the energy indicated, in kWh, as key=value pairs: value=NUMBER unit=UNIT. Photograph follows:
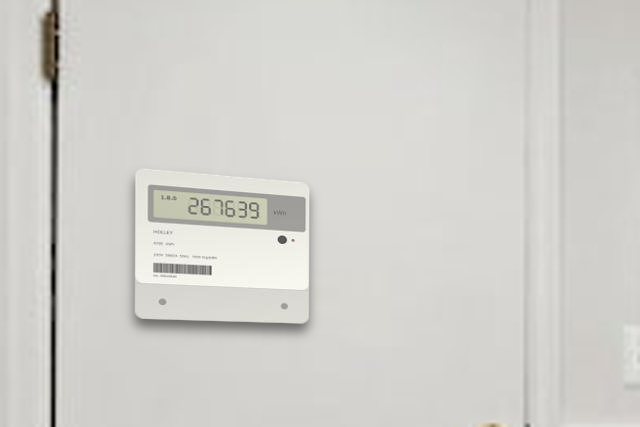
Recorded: value=267639 unit=kWh
